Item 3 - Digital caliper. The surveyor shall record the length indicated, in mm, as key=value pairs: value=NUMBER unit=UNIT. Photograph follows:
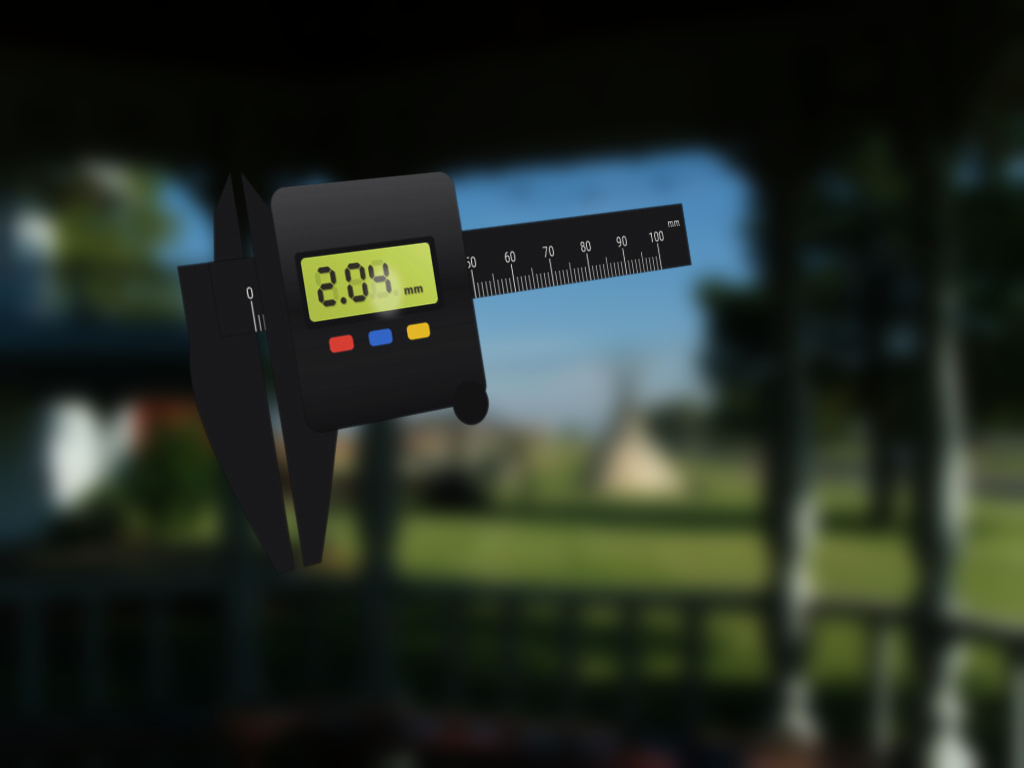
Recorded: value=2.04 unit=mm
